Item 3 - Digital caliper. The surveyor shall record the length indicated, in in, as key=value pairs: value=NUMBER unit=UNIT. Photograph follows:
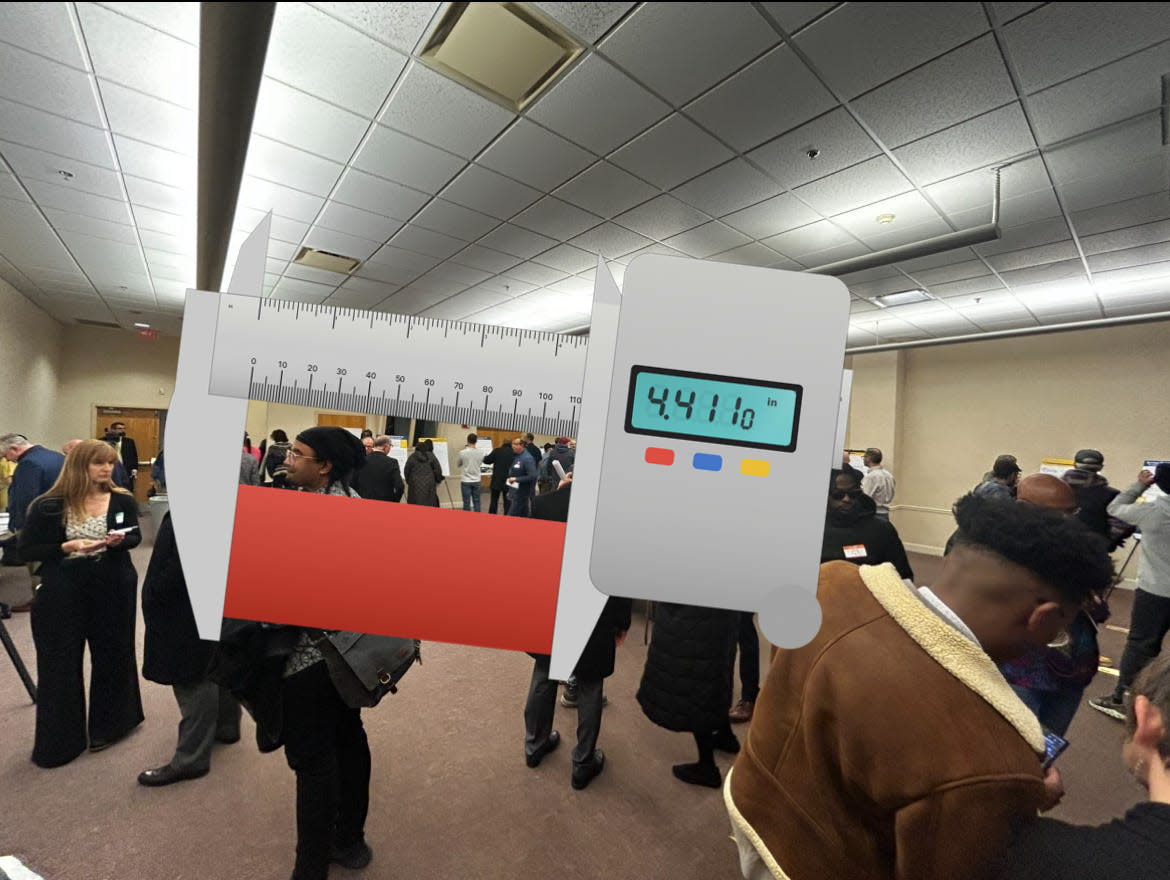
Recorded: value=4.4110 unit=in
